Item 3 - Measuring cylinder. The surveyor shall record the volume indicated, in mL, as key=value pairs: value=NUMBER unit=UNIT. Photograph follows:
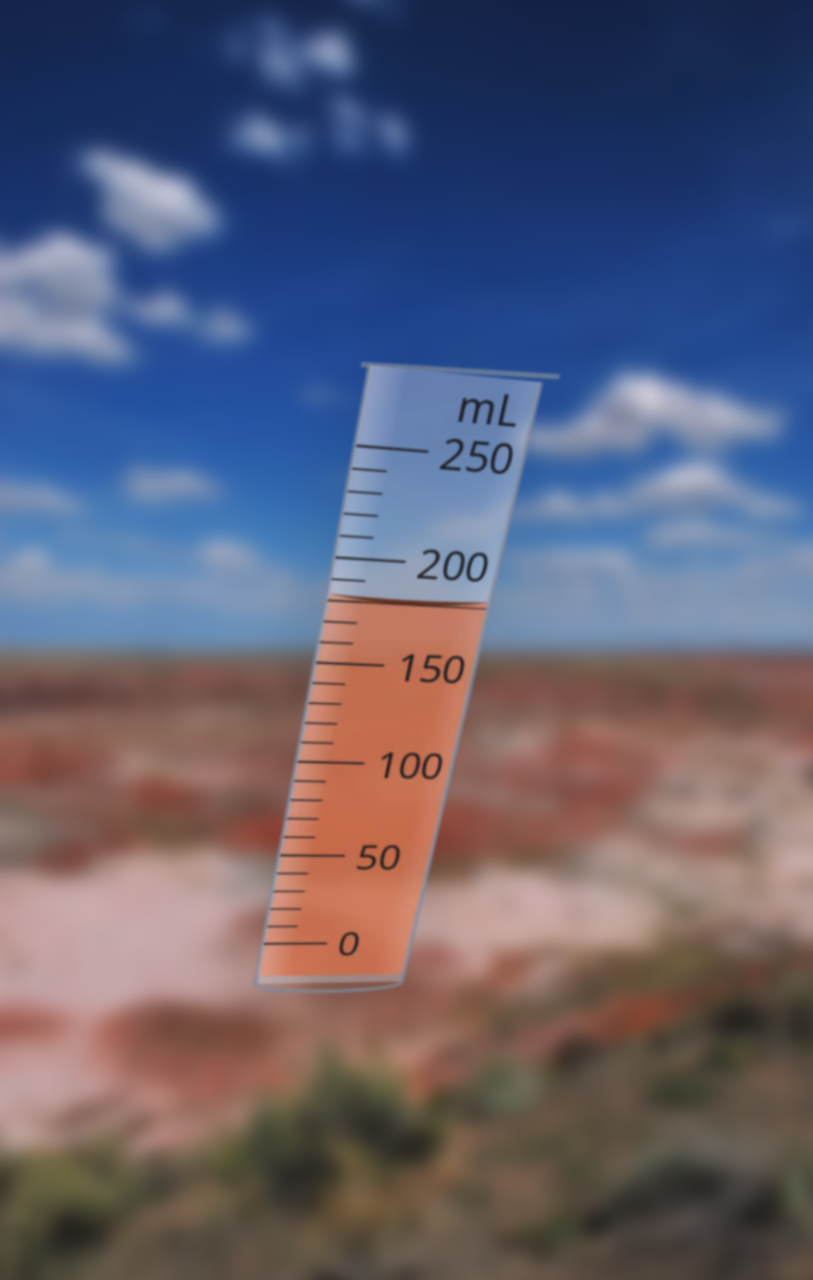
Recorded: value=180 unit=mL
